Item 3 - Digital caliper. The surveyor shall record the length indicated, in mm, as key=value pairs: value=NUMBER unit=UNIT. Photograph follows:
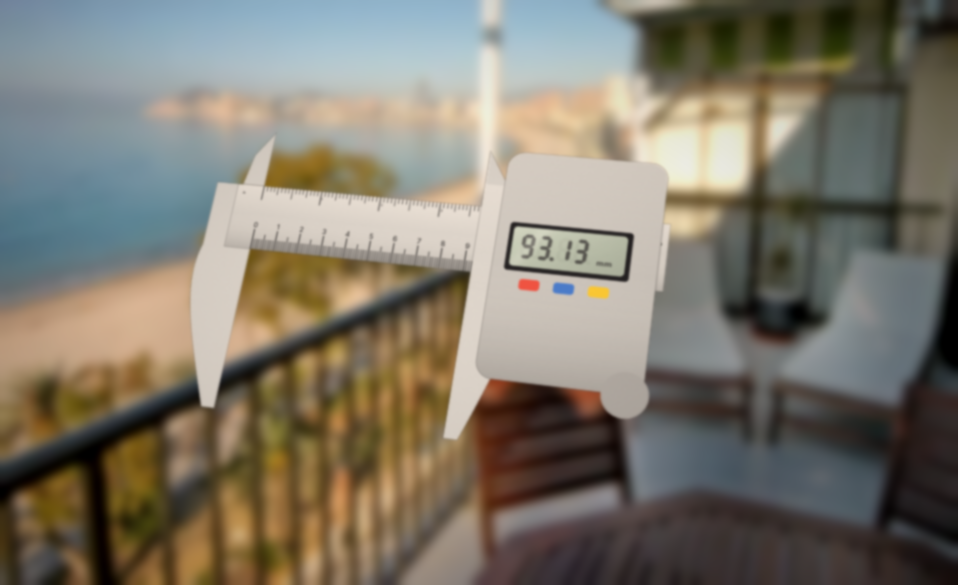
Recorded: value=93.13 unit=mm
